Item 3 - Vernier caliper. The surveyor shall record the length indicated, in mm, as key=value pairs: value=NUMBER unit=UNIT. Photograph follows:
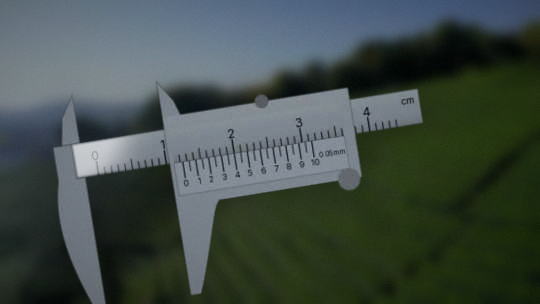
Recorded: value=12.4 unit=mm
